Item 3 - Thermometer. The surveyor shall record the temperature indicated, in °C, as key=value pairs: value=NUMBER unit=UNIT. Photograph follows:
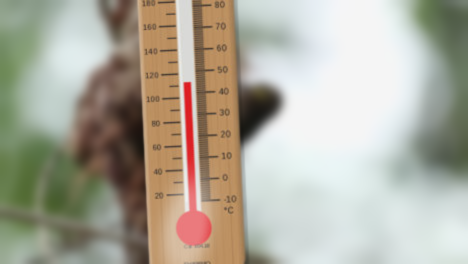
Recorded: value=45 unit=°C
